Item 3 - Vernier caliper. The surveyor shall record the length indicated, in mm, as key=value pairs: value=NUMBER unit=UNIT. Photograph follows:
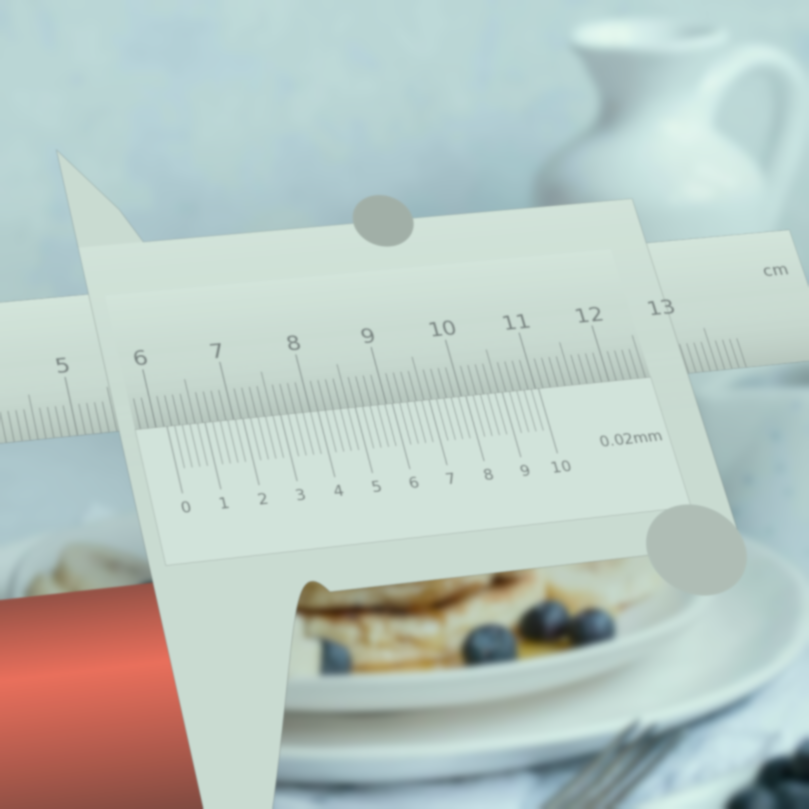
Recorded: value=61.4 unit=mm
